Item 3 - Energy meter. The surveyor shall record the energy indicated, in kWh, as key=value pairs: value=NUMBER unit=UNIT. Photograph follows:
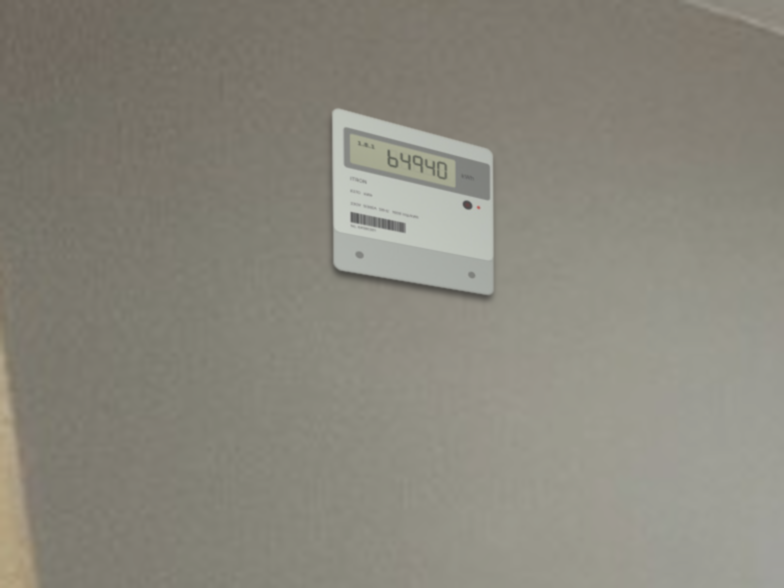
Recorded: value=64940 unit=kWh
